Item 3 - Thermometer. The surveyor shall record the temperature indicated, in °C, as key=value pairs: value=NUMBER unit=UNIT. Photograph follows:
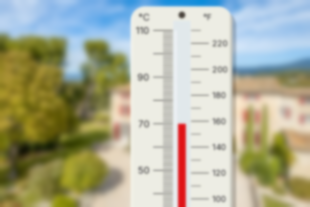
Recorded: value=70 unit=°C
